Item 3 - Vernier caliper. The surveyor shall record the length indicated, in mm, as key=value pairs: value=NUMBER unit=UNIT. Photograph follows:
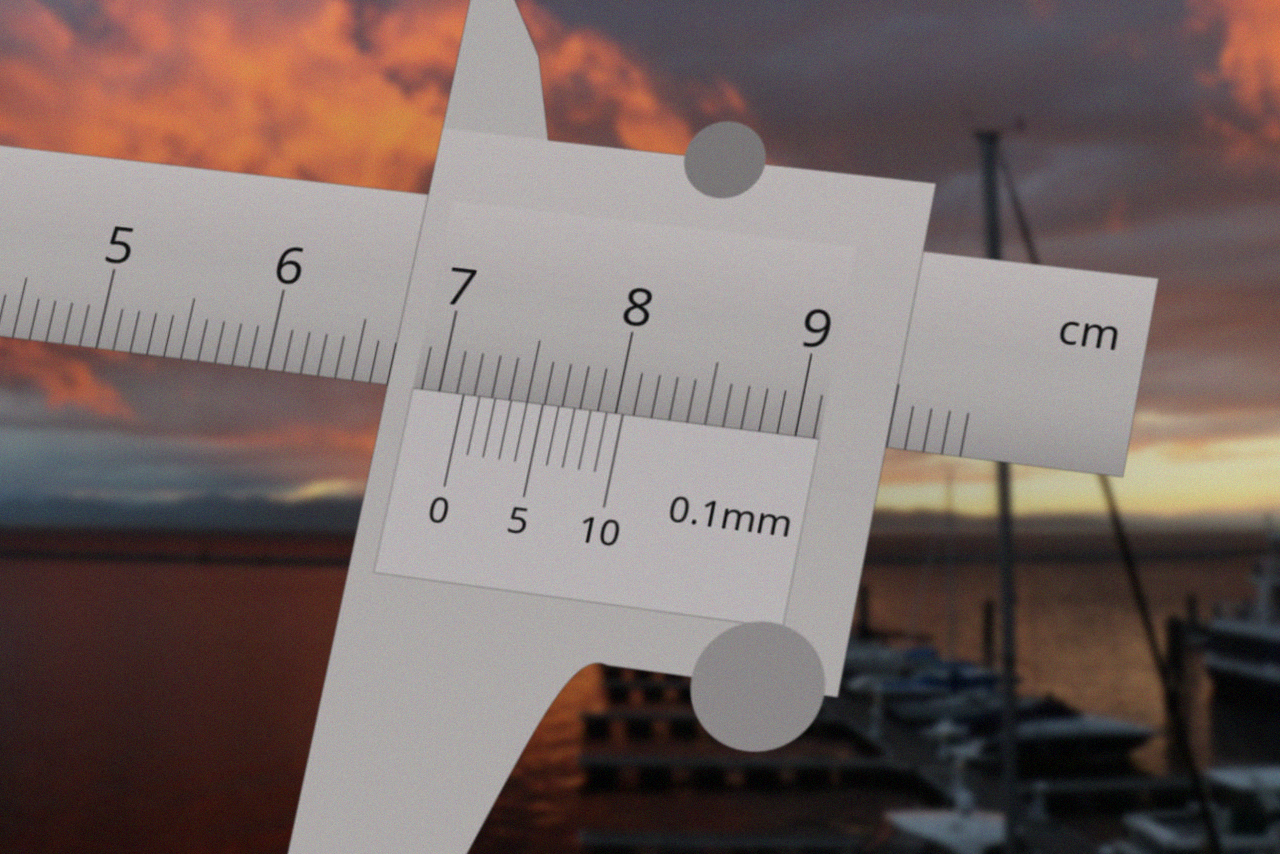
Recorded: value=71.4 unit=mm
